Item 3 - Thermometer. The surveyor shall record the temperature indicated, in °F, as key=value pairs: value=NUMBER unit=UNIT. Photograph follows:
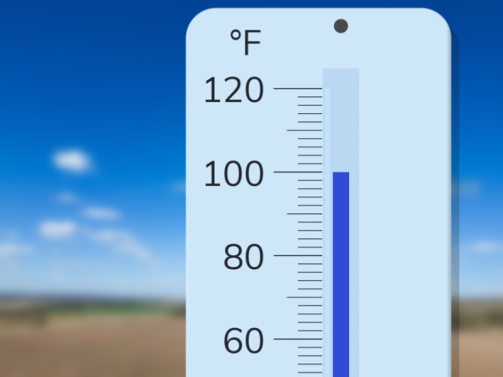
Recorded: value=100 unit=°F
